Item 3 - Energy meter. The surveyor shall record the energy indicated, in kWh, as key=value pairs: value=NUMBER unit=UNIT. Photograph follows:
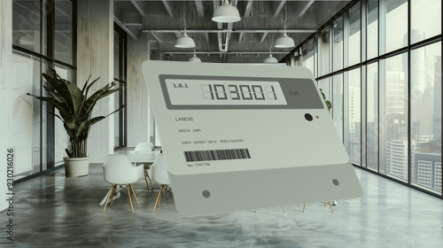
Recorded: value=103001 unit=kWh
